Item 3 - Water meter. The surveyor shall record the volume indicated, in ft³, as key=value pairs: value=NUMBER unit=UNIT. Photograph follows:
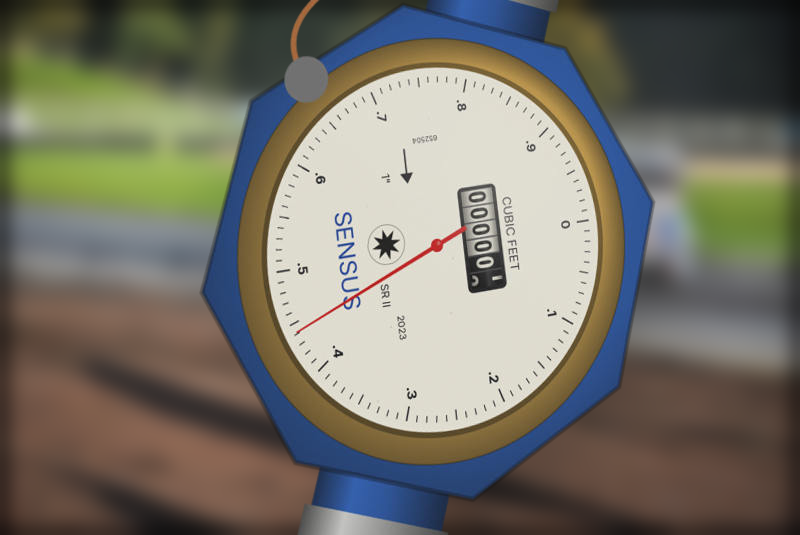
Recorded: value=1.44 unit=ft³
